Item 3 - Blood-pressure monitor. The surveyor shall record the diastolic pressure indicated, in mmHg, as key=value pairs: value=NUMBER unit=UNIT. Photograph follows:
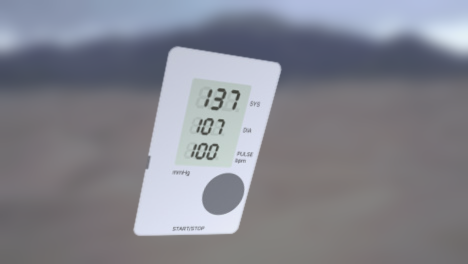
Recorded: value=107 unit=mmHg
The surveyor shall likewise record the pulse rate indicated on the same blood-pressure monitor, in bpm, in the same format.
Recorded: value=100 unit=bpm
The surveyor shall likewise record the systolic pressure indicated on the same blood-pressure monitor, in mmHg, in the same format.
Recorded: value=137 unit=mmHg
